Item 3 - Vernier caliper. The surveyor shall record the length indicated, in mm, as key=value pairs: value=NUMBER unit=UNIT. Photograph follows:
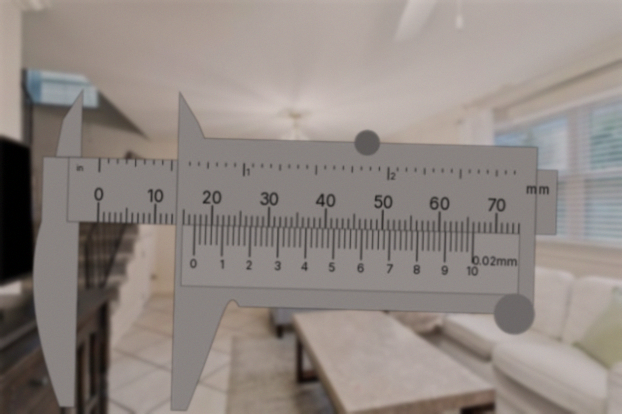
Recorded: value=17.0 unit=mm
